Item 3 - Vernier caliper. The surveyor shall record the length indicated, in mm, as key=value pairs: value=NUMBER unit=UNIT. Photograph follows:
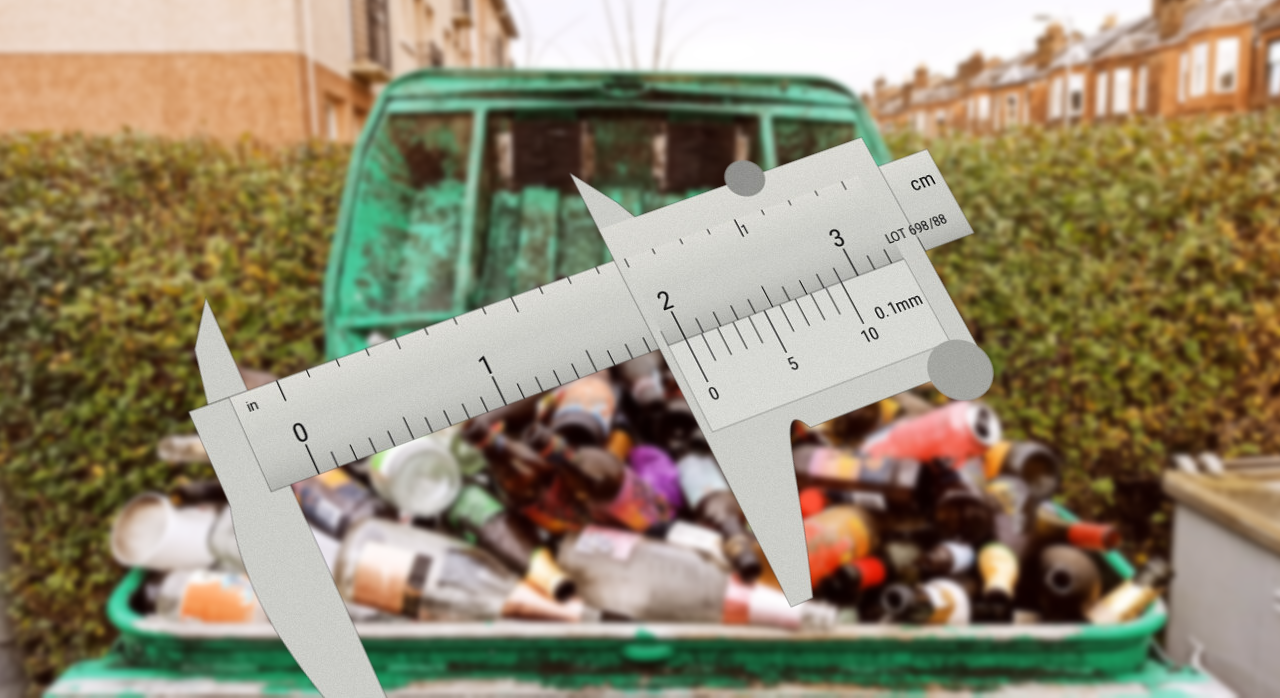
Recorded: value=20.0 unit=mm
